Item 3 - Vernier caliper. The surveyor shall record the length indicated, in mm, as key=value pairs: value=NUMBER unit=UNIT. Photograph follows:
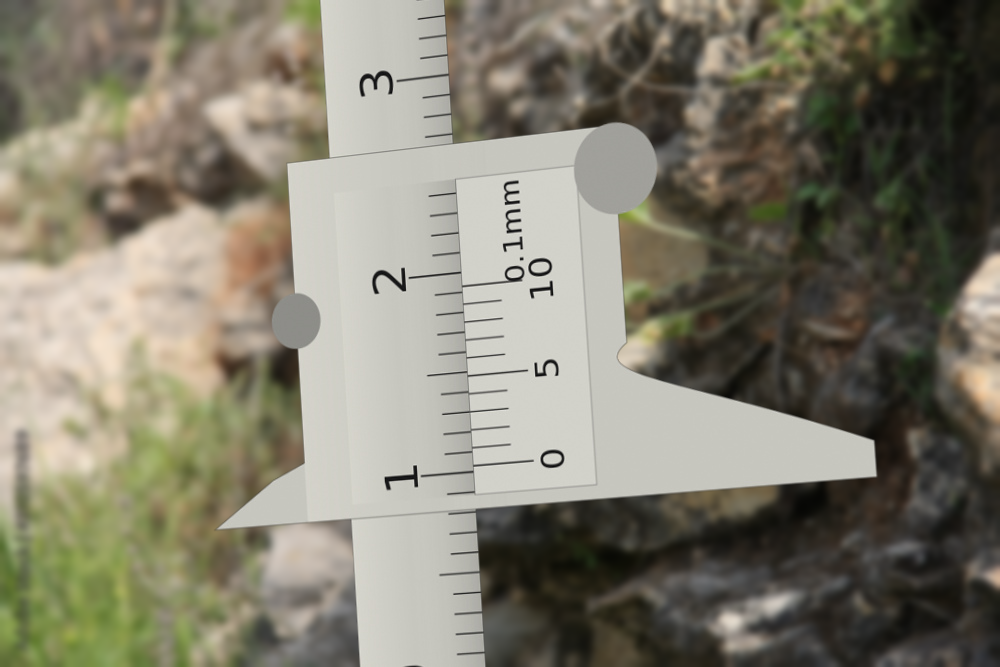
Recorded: value=10.3 unit=mm
